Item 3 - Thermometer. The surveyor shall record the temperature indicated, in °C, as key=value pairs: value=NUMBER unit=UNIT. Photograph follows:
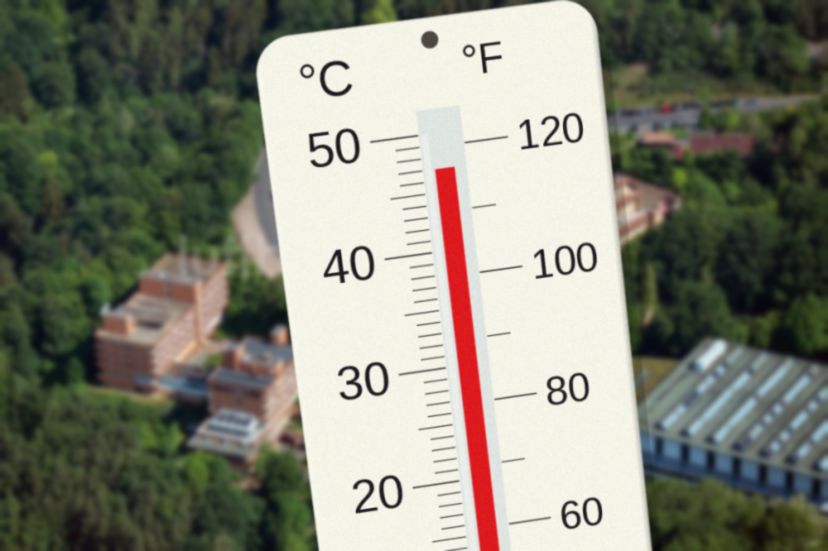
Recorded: value=47 unit=°C
